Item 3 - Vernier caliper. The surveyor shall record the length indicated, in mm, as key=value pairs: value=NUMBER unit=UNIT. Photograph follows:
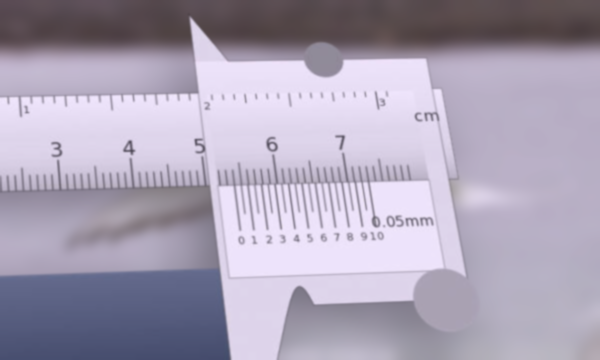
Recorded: value=54.0 unit=mm
